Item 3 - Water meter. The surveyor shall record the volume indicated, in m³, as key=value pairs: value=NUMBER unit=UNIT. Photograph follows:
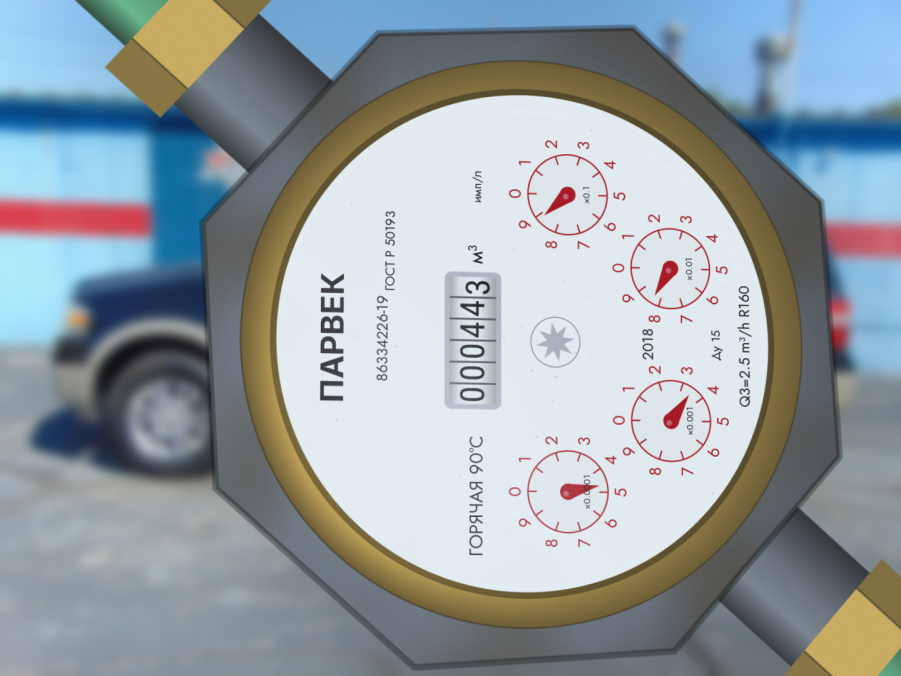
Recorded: value=442.8834 unit=m³
